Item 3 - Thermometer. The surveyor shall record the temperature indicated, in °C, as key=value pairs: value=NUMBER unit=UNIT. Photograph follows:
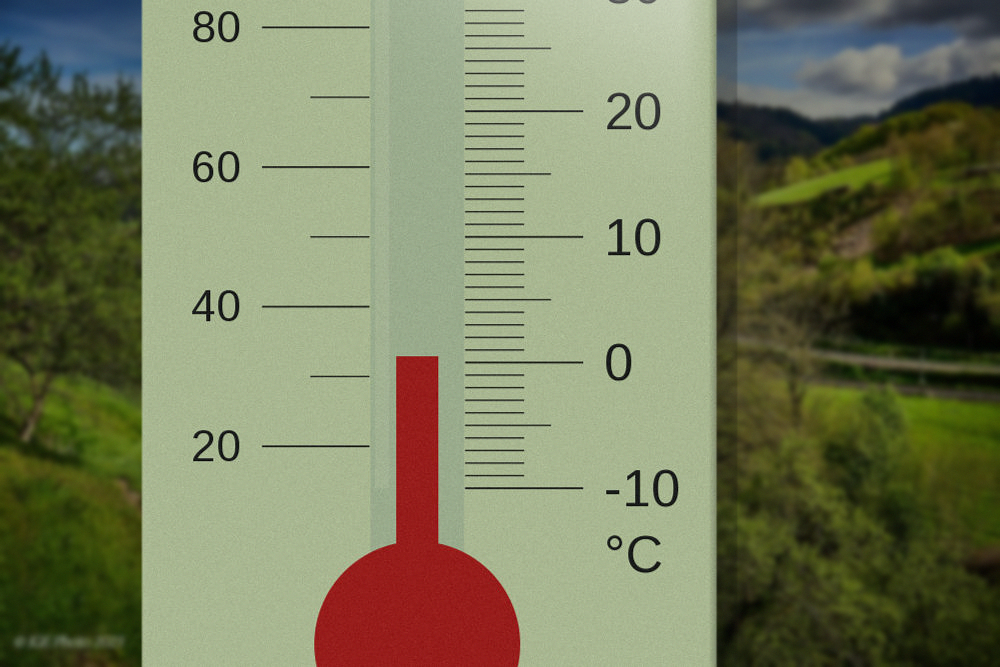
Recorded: value=0.5 unit=°C
